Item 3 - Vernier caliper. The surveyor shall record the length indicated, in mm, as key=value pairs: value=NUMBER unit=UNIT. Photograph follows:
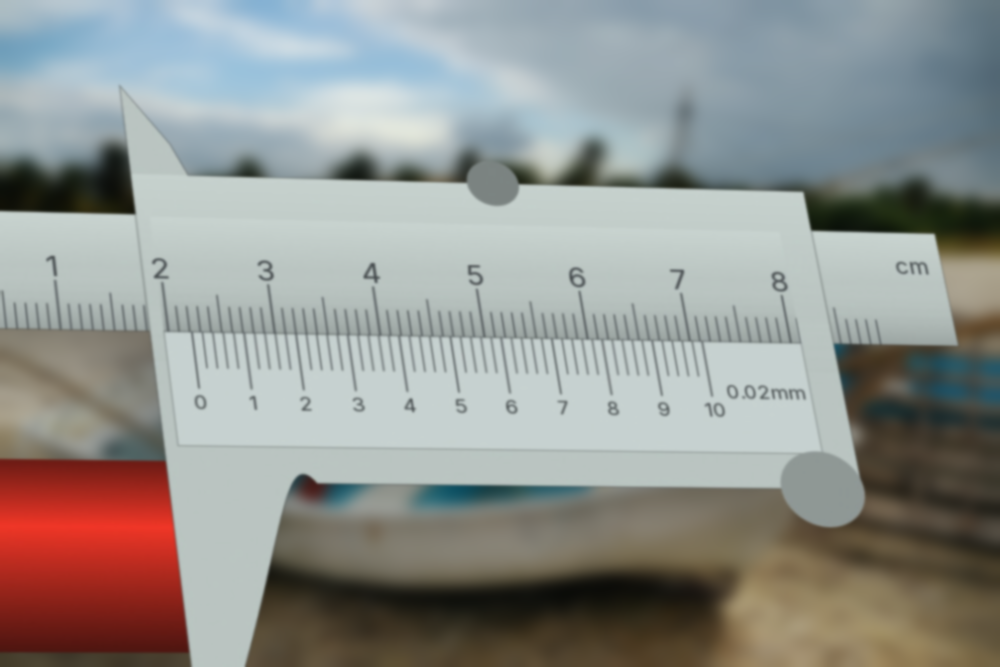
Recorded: value=22.2 unit=mm
